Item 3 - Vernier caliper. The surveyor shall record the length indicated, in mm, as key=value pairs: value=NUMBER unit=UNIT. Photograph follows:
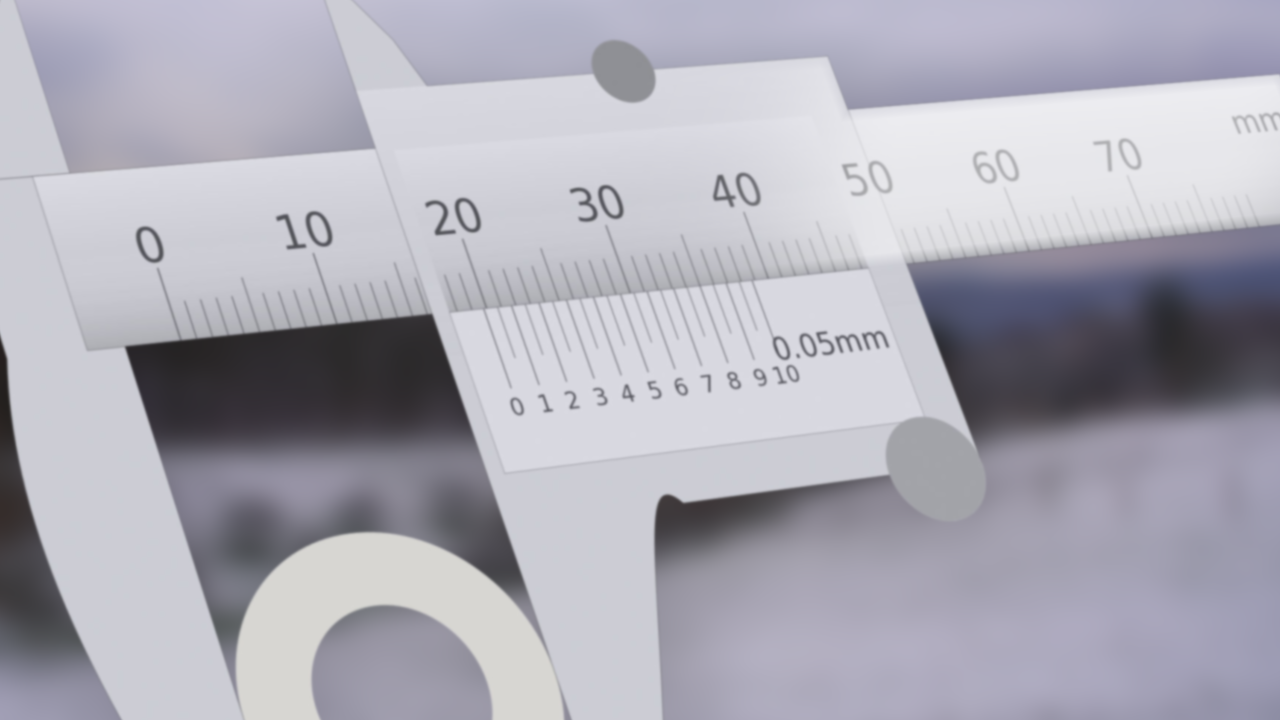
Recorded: value=19.8 unit=mm
